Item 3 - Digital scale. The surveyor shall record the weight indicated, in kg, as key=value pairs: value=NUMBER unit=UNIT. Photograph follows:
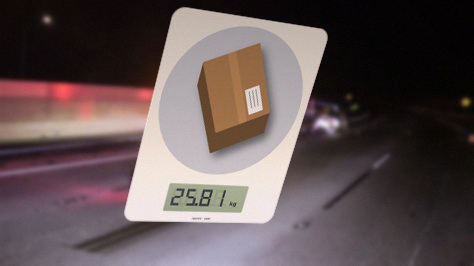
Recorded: value=25.81 unit=kg
